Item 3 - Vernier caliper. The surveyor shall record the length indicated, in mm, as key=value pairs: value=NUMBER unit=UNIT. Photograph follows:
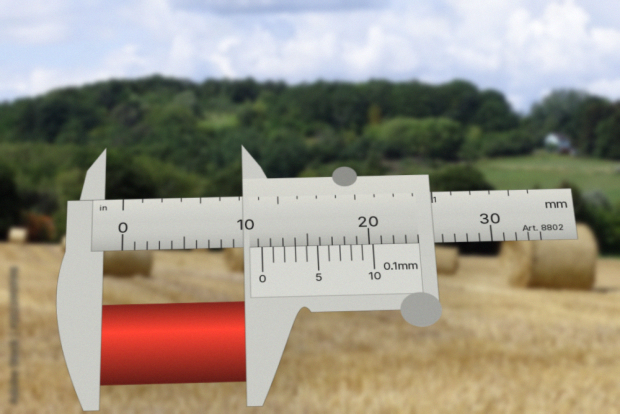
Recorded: value=11.3 unit=mm
